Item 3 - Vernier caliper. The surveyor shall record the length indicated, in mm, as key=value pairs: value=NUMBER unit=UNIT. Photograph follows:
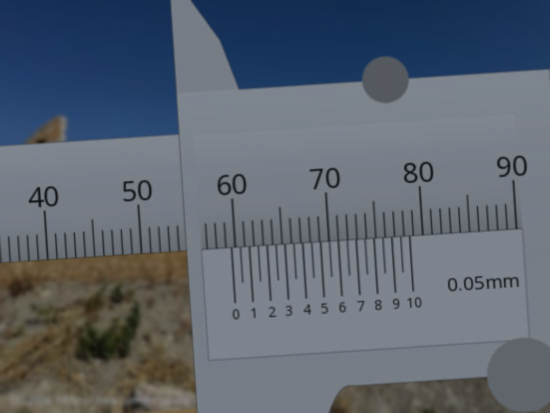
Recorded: value=59.6 unit=mm
